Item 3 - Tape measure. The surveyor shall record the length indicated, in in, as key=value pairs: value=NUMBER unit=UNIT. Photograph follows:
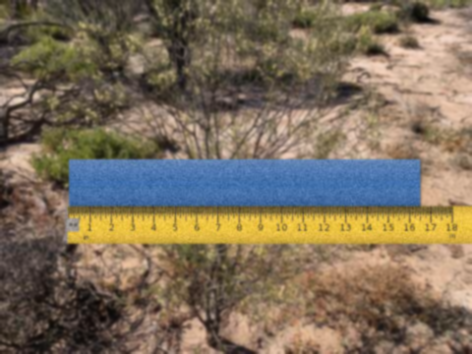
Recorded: value=16.5 unit=in
